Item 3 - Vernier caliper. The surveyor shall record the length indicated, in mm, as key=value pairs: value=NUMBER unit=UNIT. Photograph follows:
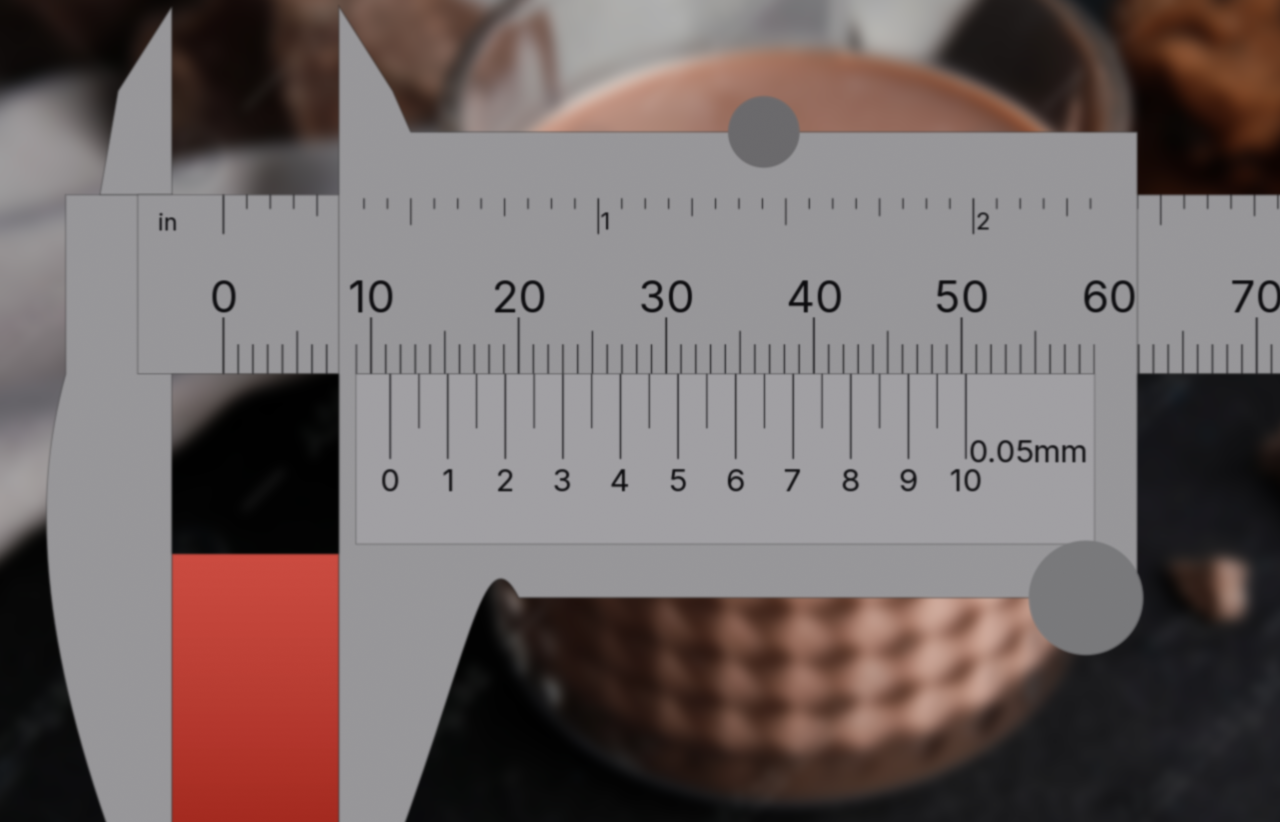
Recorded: value=11.3 unit=mm
